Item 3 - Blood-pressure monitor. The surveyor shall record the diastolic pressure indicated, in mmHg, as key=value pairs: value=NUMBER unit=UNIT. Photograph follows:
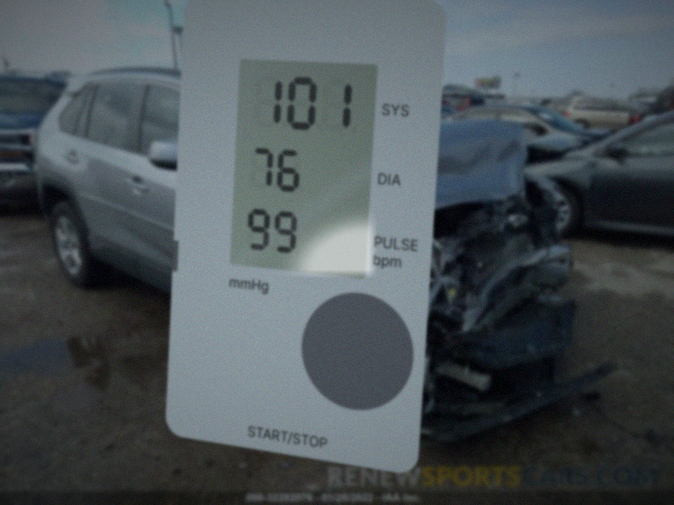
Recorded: value=76 unit=mmHg
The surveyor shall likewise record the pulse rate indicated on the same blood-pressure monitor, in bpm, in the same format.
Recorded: value=99 unit=bpm
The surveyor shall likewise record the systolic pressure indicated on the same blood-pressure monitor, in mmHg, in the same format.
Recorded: value=101 unit=mmHg
